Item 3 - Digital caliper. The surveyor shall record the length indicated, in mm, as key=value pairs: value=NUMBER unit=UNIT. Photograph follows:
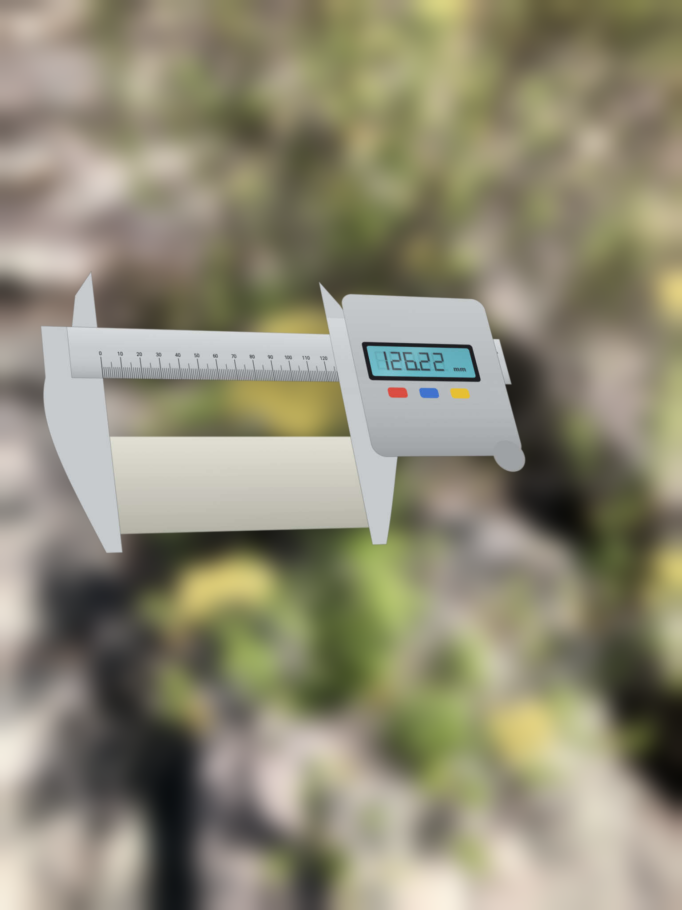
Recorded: value=126.22 unit=mm
